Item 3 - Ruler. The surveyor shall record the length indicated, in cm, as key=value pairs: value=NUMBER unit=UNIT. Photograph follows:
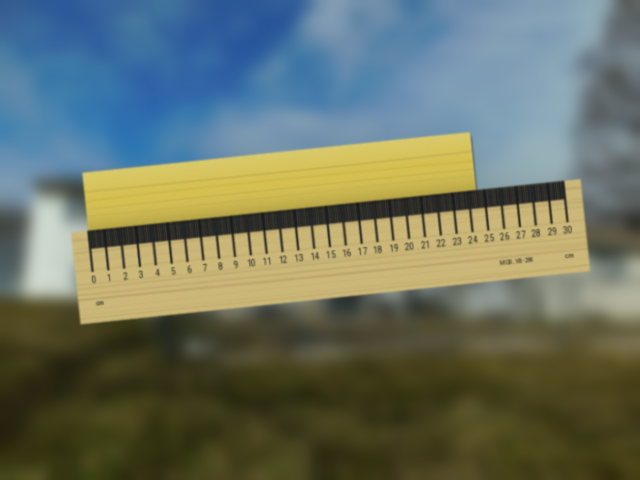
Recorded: value=24.5 unit=cm
